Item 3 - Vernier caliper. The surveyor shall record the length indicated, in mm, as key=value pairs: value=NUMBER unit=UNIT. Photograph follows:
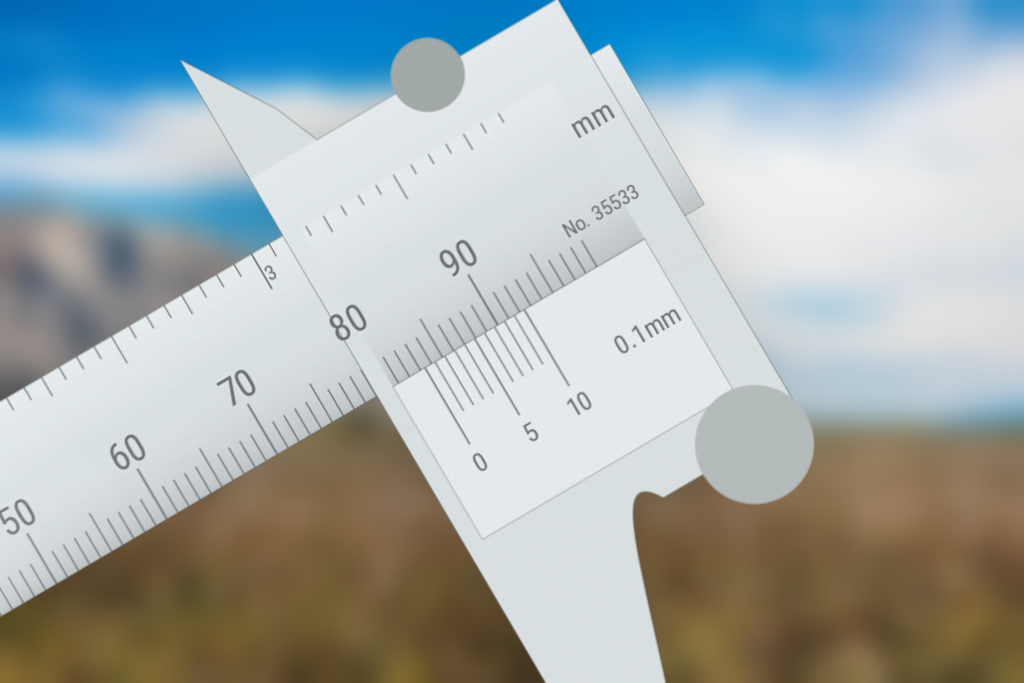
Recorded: value=83.4 unit=mm
